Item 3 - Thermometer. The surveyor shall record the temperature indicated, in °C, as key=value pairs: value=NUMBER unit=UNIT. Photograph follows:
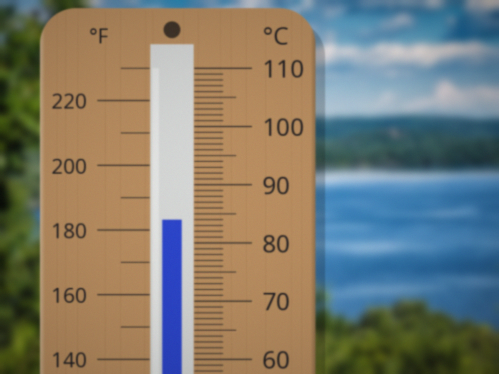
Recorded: value=84 unit=°C
